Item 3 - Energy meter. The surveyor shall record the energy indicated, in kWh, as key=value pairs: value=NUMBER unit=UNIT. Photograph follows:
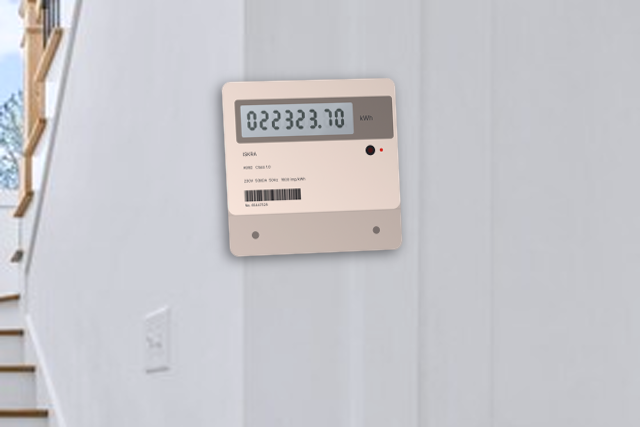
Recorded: value=22323.70 unit=kWh
